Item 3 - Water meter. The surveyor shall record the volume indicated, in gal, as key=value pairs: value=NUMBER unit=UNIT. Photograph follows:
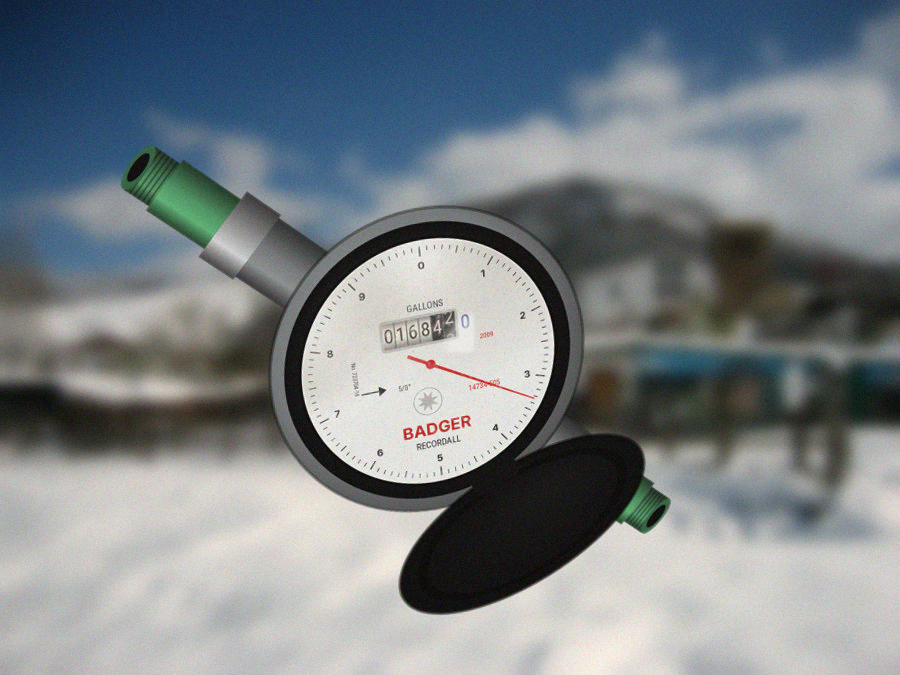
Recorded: value=168423.3 unit=gal
